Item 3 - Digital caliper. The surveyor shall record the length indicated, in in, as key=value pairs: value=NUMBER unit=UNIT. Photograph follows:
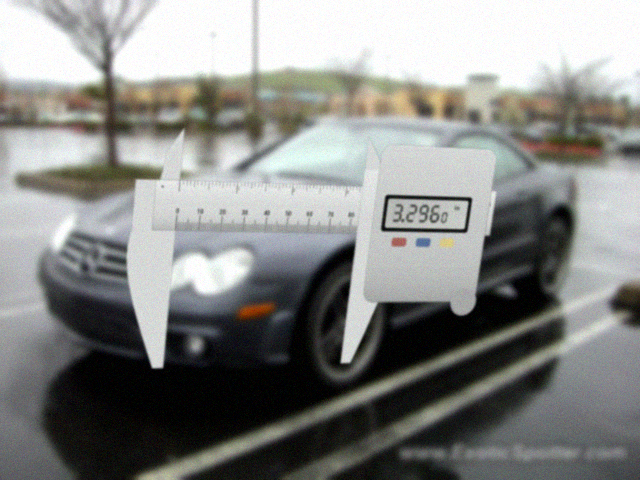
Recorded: value=3.2960 unit=in
